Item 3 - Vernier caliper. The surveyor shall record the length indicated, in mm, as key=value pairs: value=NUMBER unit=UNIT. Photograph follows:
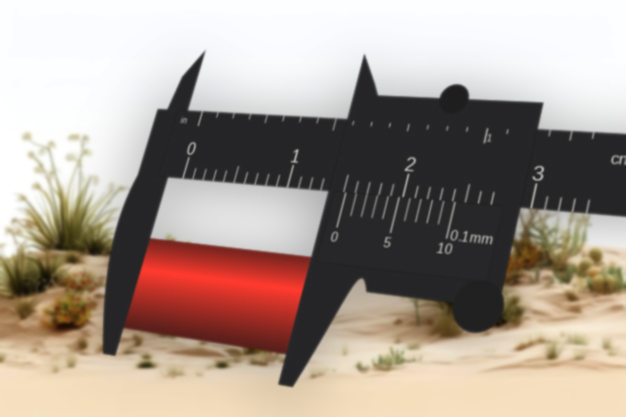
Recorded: value=15.2 unit=mm
